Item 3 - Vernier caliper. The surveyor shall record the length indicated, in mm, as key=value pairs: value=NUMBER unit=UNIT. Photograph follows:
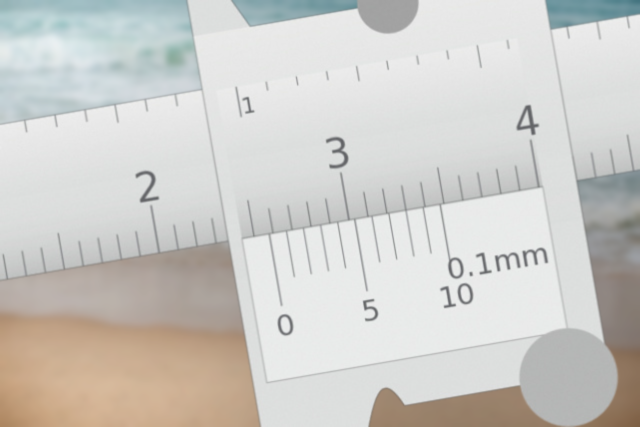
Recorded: value=25.8 unit=mm
